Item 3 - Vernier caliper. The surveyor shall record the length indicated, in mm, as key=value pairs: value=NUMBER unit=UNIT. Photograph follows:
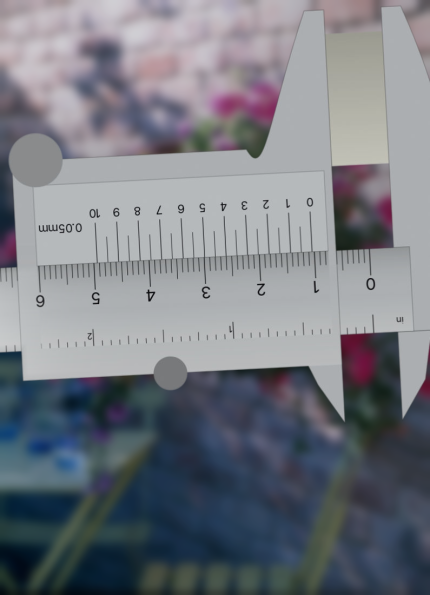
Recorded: value=10.4 unit=mm
